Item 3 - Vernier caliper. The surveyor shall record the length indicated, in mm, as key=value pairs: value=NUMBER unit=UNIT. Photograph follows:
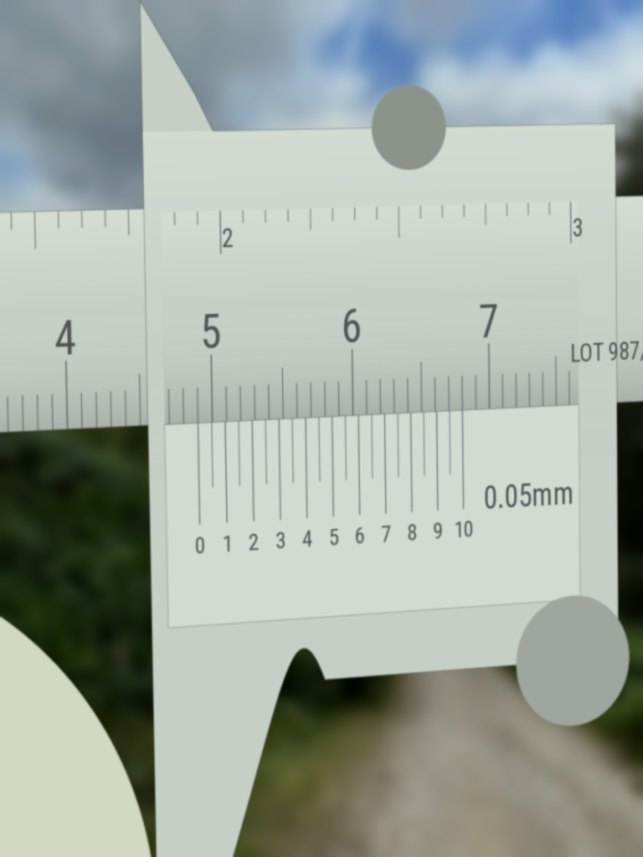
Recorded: value=49.0 unit=mm
